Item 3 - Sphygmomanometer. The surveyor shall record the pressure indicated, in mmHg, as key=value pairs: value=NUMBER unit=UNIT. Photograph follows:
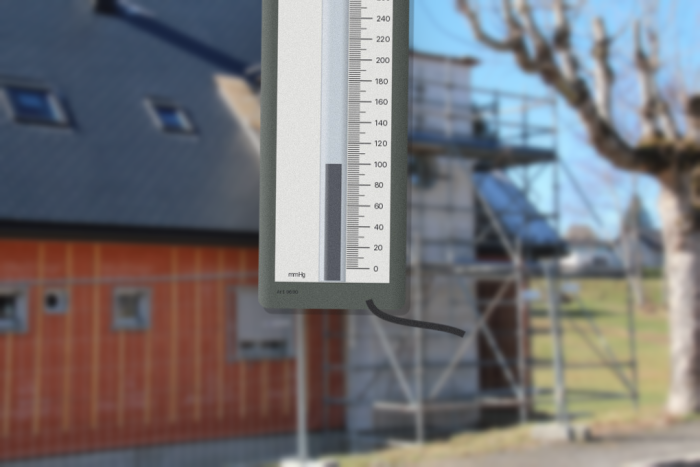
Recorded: value=100 unit=mmHg
